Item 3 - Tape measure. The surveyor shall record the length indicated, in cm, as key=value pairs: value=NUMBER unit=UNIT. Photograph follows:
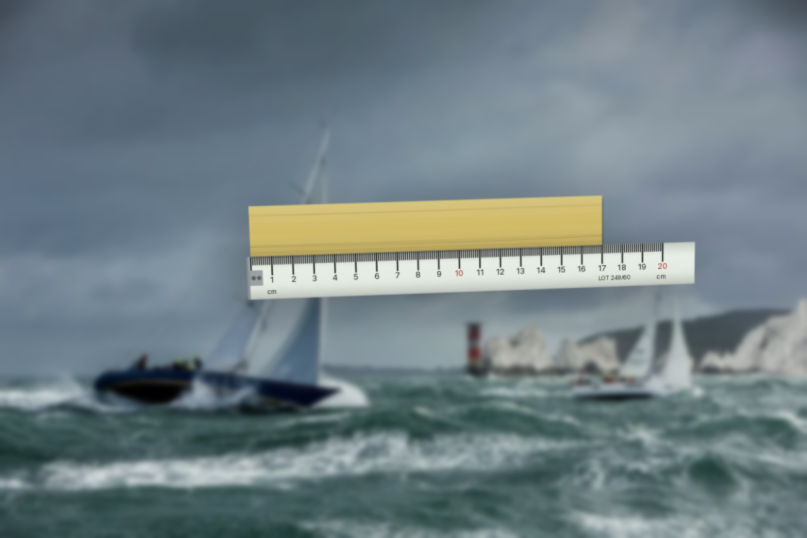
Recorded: value=17 unit=cm
